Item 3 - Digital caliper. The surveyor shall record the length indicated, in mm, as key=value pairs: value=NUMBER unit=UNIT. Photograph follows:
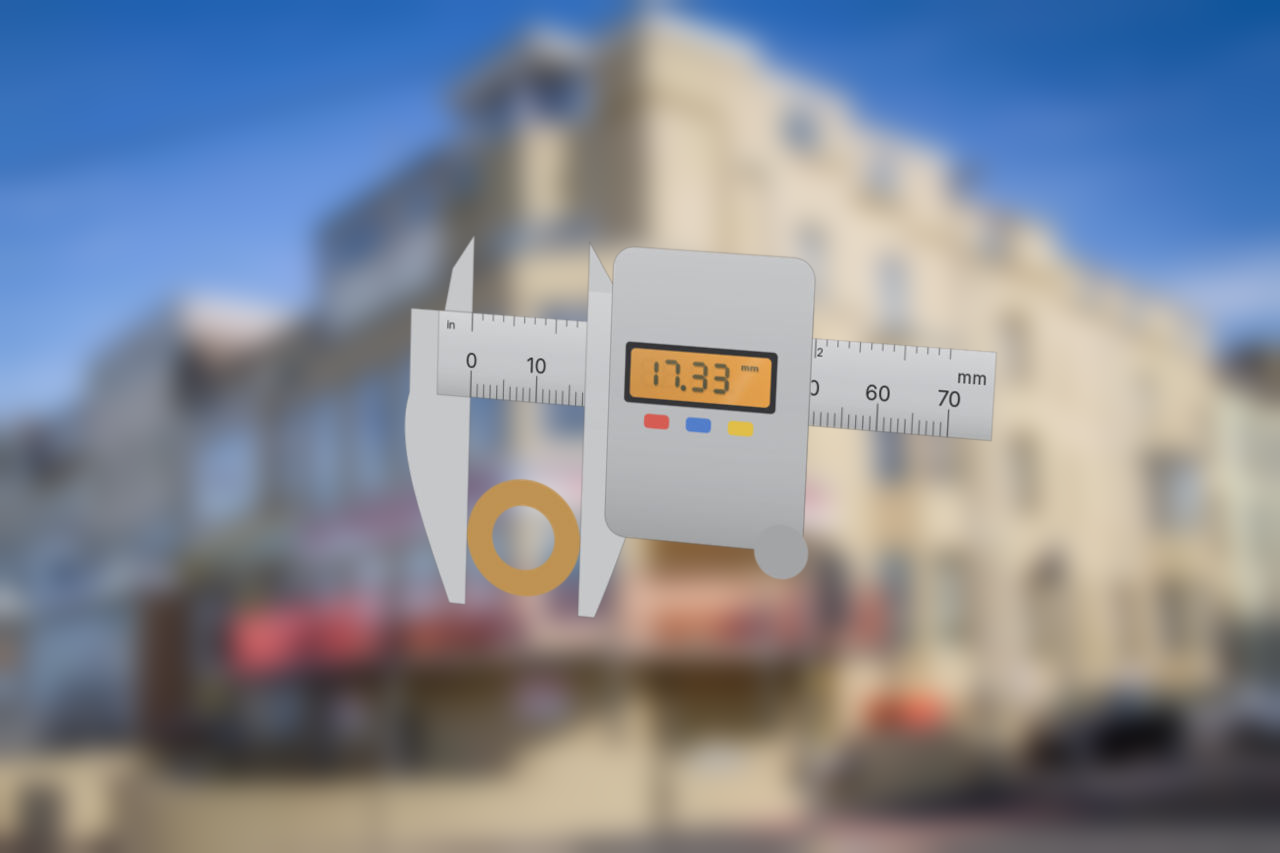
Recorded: value=17.33 unit=mm
